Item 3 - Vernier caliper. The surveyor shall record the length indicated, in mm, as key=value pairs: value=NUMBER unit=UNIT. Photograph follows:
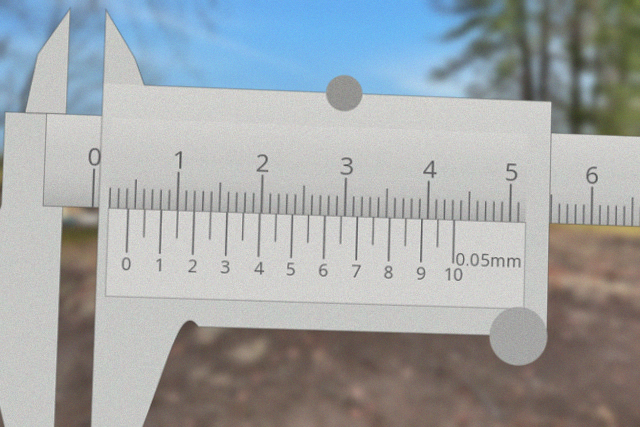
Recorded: value=4.2 unit=mm
